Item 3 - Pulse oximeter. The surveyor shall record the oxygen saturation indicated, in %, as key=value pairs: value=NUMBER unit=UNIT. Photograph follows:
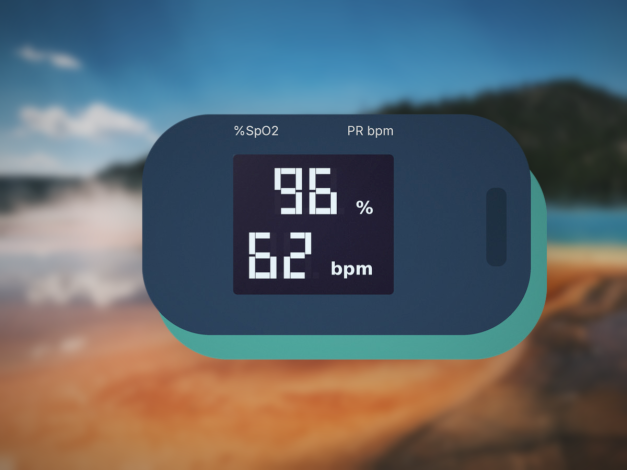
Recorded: value=96 unit=%
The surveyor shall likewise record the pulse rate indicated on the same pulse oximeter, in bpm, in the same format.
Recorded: value=62 unit=bpm
